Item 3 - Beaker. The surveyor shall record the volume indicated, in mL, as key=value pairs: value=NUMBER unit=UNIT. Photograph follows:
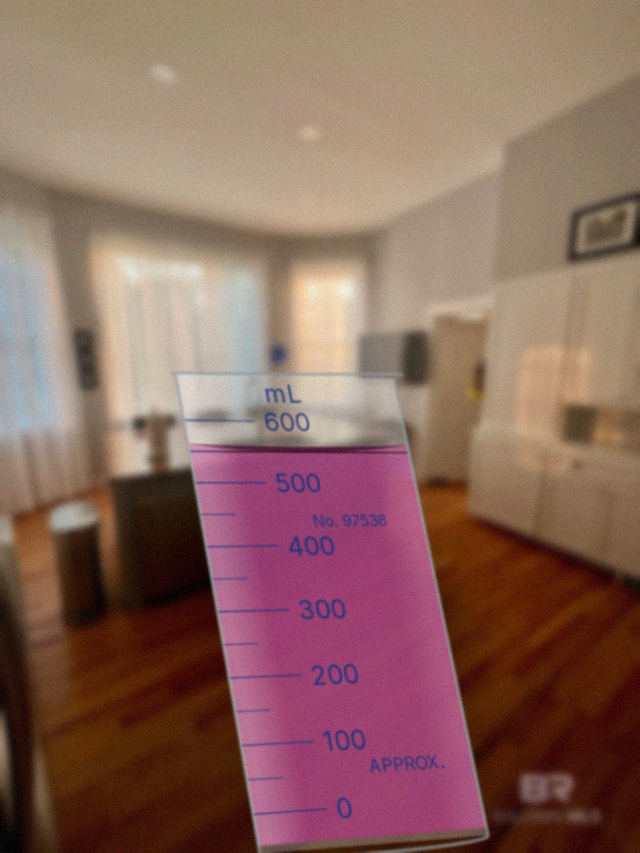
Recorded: value=550 unit=mL
